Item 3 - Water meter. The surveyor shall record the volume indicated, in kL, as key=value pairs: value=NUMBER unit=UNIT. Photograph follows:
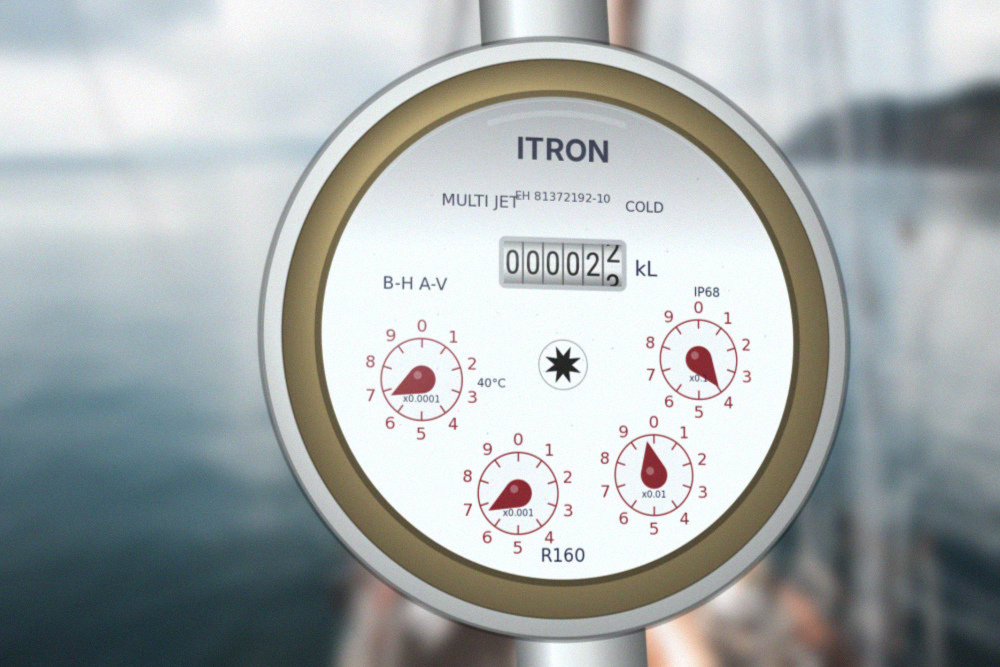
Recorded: value=22.3966 unit=kL
